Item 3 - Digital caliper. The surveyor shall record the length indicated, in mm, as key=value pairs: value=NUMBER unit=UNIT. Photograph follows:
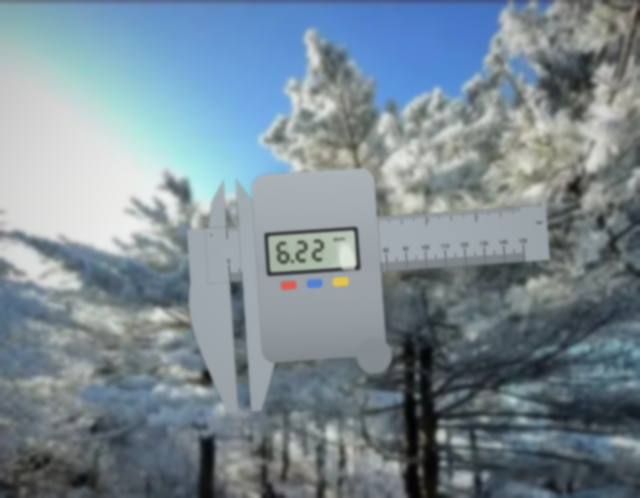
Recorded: value=6.22 unit=mm
